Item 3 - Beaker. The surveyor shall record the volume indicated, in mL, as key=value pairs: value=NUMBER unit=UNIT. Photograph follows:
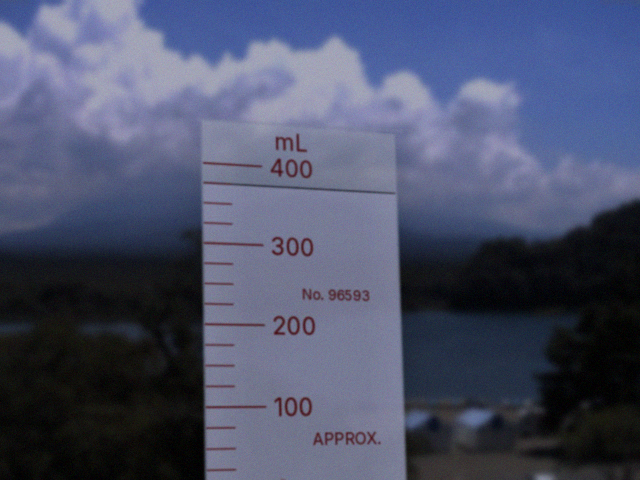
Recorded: value=375 unit=mL
